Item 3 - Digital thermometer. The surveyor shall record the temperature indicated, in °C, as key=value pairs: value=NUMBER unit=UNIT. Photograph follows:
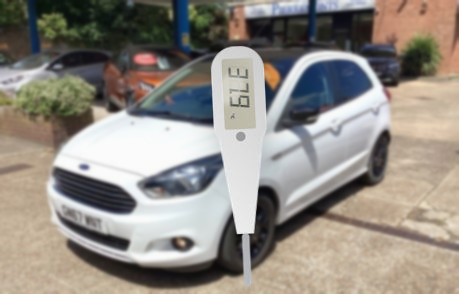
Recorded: value=37.9 unit=°C
